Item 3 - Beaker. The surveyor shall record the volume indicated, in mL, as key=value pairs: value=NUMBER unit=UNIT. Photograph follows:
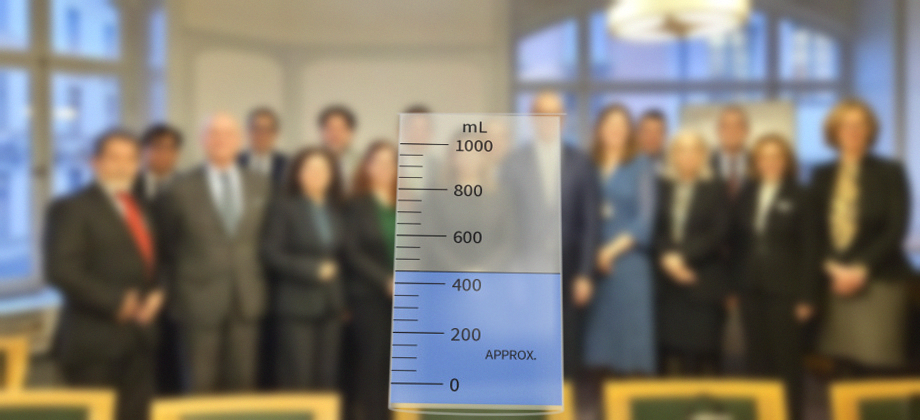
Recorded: value=450 unit=mL
